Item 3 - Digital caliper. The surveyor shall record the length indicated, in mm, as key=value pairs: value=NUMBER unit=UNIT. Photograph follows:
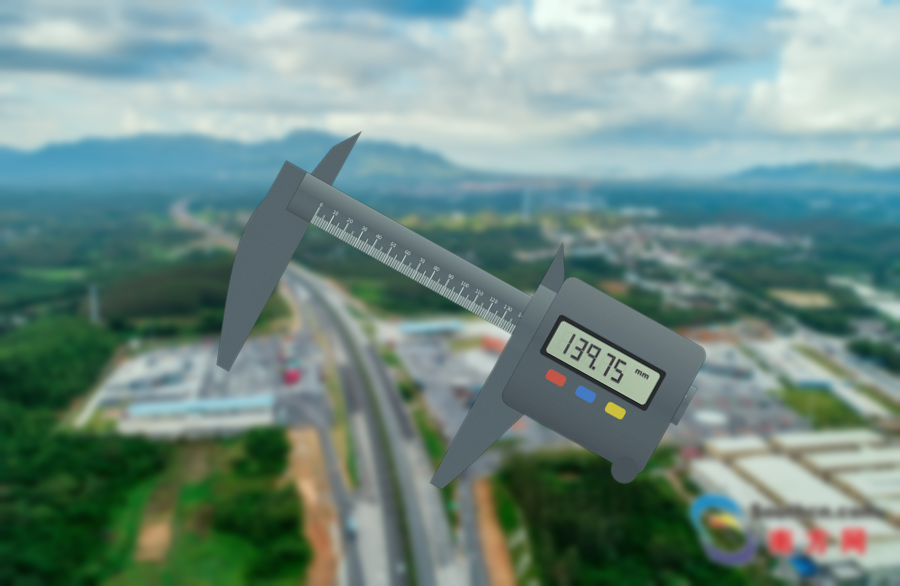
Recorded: value=139.75 unit=mm
